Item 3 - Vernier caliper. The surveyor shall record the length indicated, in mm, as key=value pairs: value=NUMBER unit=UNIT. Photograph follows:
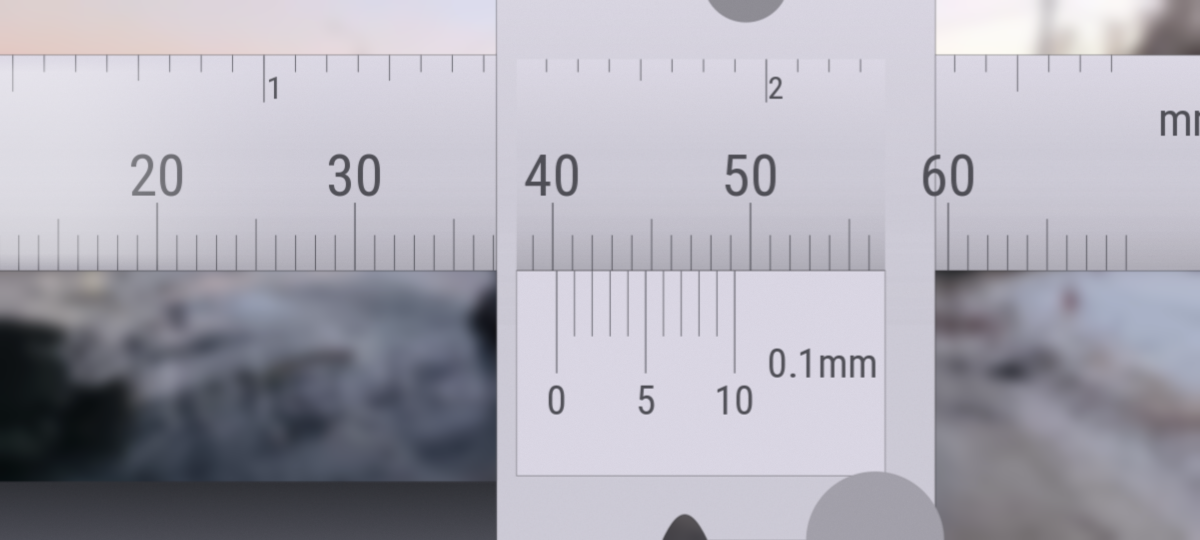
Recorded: value=40.2 unit=mm
